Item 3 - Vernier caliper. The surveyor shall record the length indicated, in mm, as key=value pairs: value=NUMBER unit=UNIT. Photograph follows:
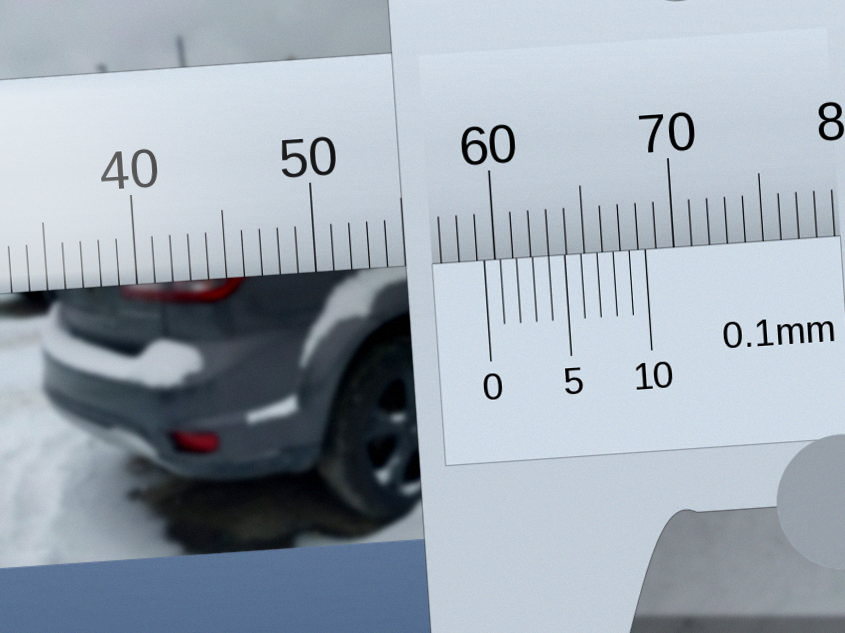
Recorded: value=59.4 unit=mm
